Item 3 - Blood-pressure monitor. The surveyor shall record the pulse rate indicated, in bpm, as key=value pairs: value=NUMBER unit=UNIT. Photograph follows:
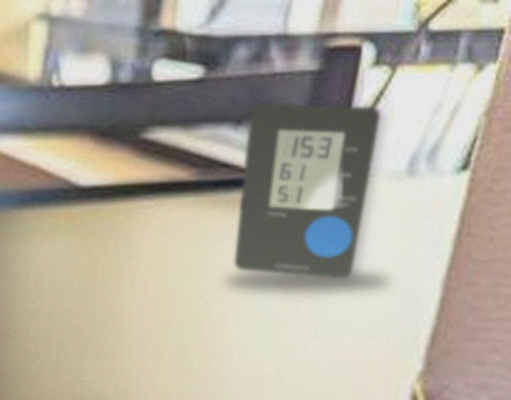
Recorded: value=51 unit=bpm
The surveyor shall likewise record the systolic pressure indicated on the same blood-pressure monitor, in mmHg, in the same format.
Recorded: value=153 unit=mmHg
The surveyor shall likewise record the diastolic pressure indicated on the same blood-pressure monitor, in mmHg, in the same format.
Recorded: value=61 unit=mmHg
